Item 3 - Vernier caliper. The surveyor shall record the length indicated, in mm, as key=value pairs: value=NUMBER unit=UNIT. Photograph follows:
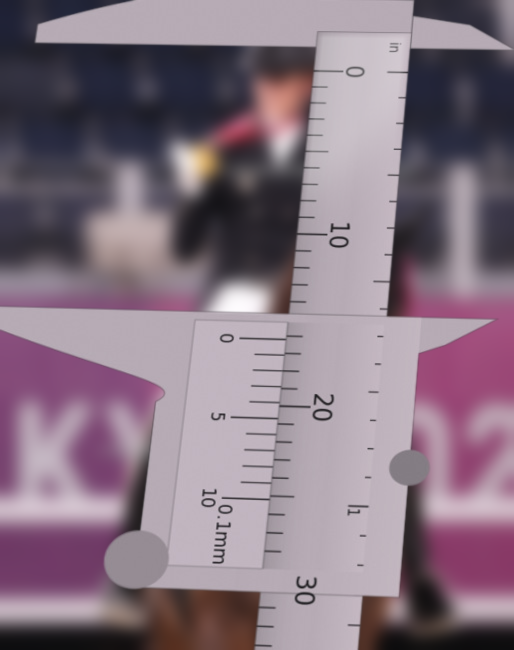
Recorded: value=16.2 unit=mm
